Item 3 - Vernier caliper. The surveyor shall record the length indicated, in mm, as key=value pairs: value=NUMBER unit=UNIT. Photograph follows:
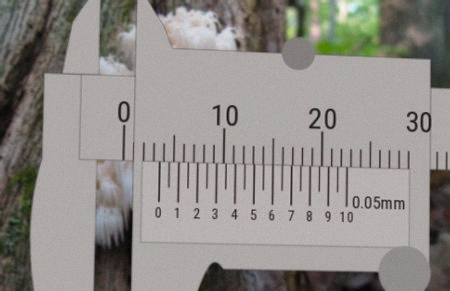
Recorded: value=3.6 unit=mm
